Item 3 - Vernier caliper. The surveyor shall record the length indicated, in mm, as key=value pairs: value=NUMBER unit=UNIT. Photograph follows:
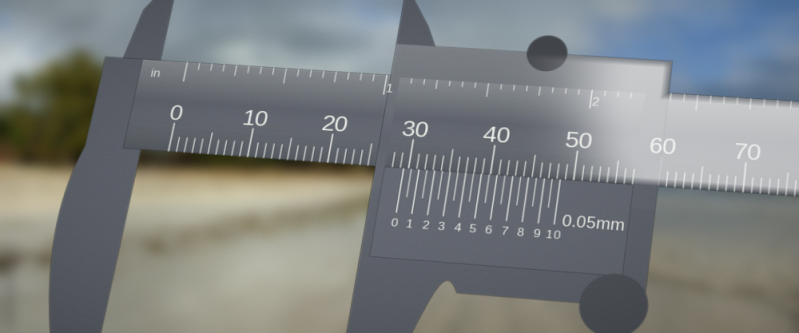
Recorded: value=29.4 unit=mm
